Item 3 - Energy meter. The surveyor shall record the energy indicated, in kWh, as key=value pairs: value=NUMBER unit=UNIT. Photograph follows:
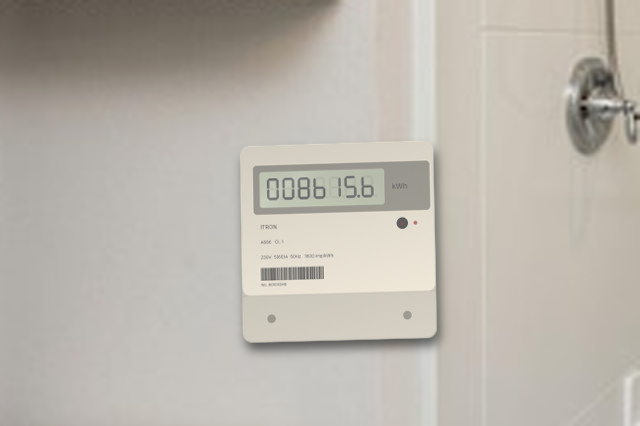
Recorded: value=8615.6 unit=kWh
